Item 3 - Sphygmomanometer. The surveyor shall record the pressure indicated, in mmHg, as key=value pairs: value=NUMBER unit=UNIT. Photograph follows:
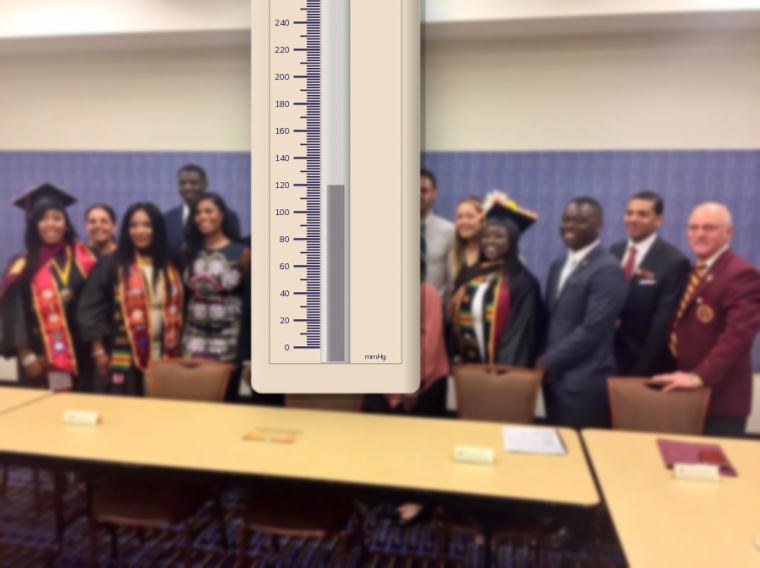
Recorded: value=120 unit=mmHg
